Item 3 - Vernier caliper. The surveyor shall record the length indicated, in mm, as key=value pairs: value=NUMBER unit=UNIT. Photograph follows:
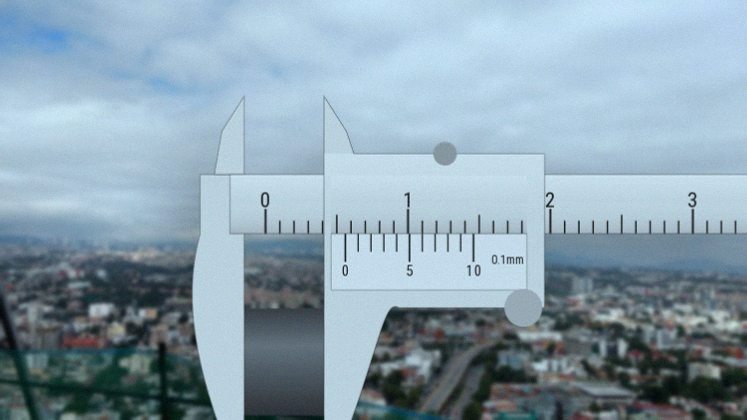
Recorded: value=5.6 unit=mm
